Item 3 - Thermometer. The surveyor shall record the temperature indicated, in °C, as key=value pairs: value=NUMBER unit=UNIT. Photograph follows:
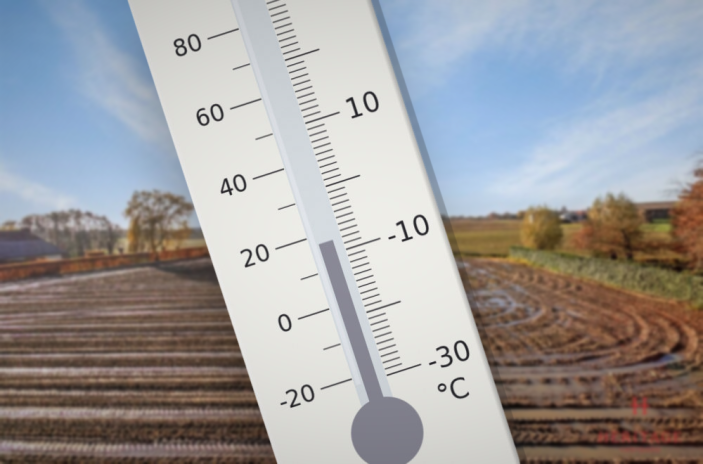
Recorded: value=-8 unit=°C
